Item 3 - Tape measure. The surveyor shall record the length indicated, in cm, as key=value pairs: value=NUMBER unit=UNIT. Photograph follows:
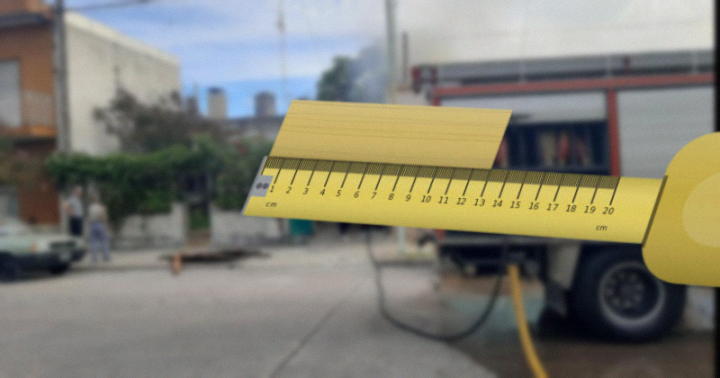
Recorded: value=13 unit=cm
